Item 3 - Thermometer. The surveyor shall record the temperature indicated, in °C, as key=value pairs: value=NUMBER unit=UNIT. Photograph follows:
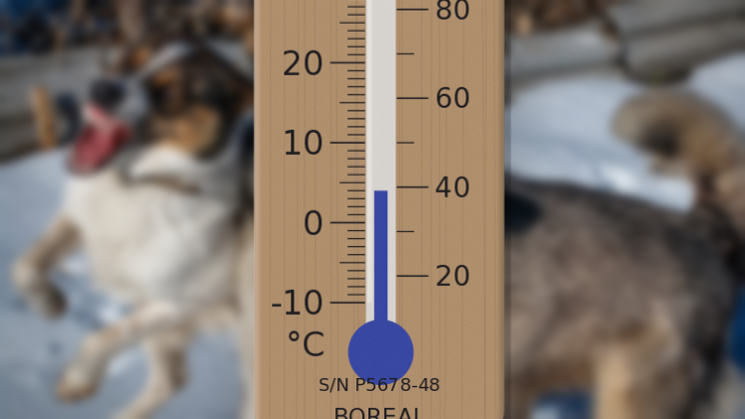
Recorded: value=4 unit=°C
